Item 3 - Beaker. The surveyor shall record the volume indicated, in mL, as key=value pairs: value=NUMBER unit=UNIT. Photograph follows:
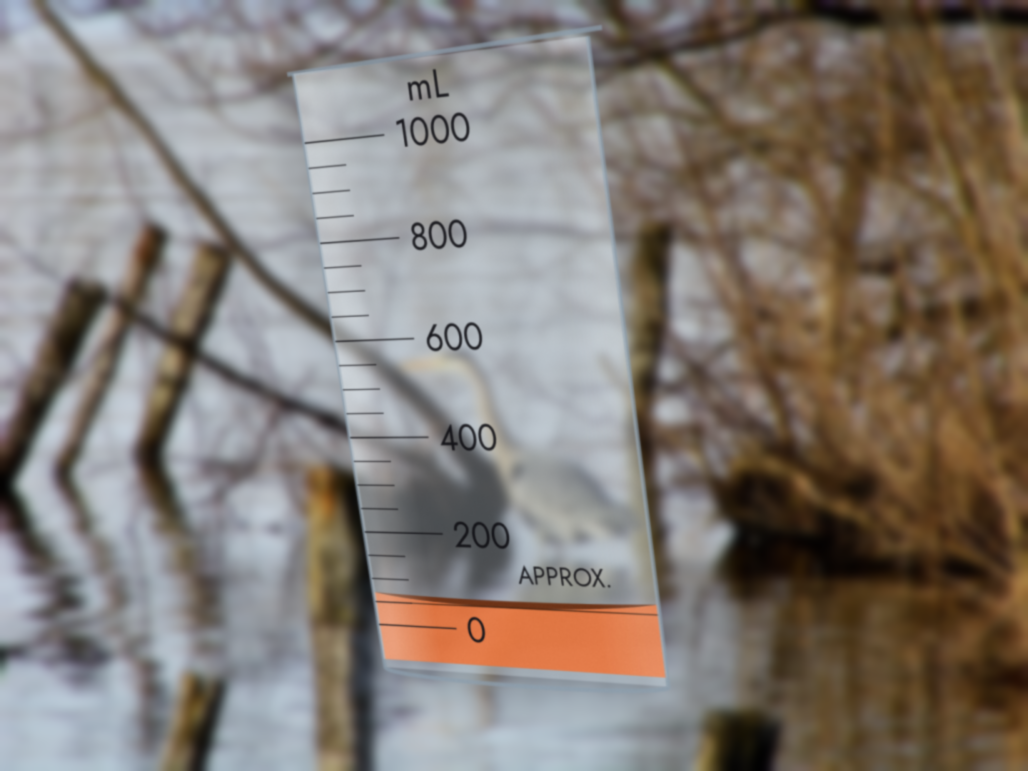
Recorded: value=50 unit=mL
